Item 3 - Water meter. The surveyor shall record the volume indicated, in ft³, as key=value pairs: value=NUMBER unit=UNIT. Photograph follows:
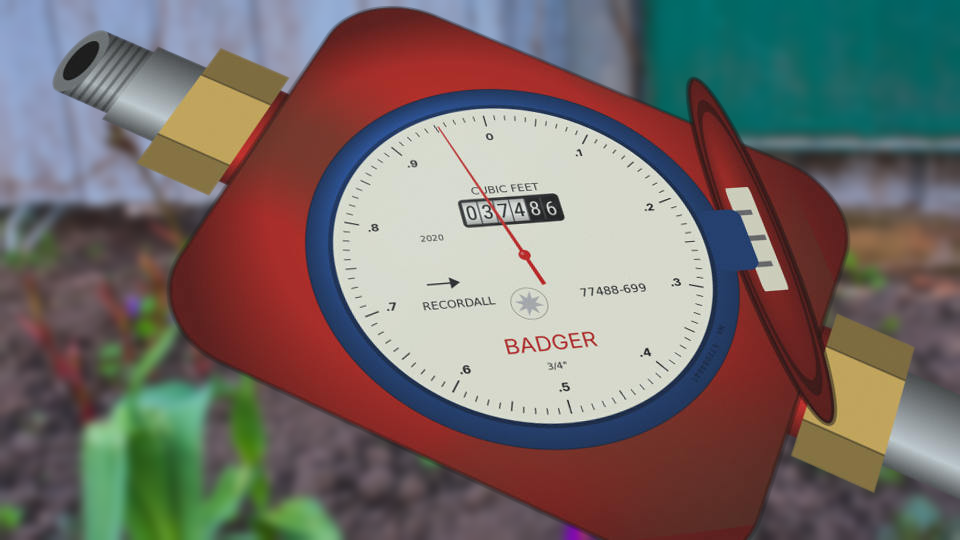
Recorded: value=37485.95 unit=ft³
